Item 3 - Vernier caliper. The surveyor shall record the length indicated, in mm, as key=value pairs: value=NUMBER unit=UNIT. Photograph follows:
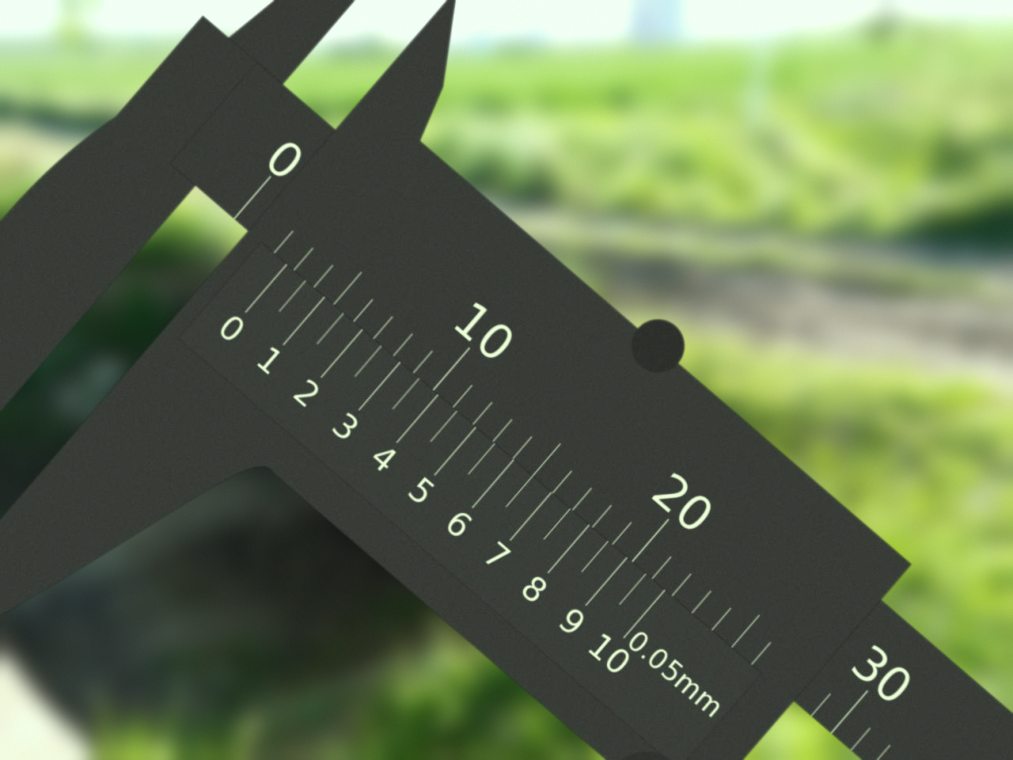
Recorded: value=2.65 unit=mm
